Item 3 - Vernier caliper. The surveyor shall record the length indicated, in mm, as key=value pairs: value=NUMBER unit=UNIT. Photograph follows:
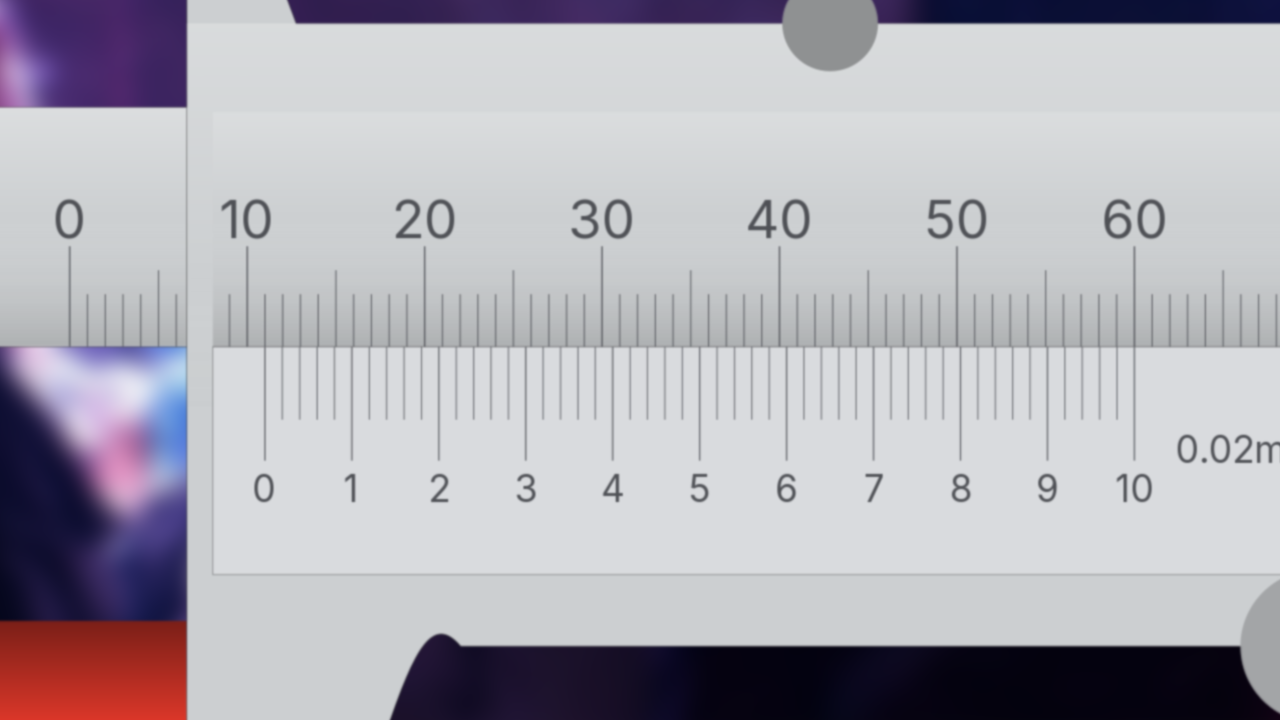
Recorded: value=11.0 unit=mm
